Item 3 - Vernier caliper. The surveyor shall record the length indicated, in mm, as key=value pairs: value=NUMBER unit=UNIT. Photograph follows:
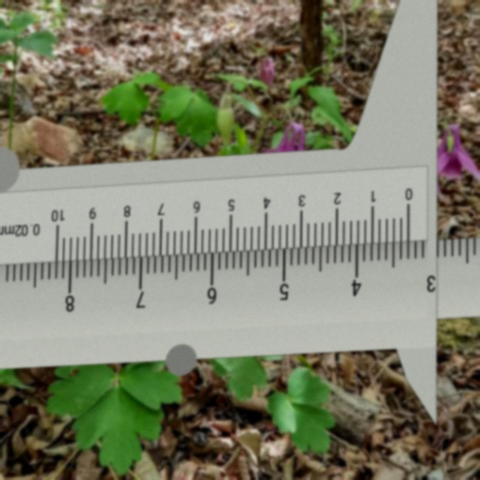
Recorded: value=33.0 unit=mm
